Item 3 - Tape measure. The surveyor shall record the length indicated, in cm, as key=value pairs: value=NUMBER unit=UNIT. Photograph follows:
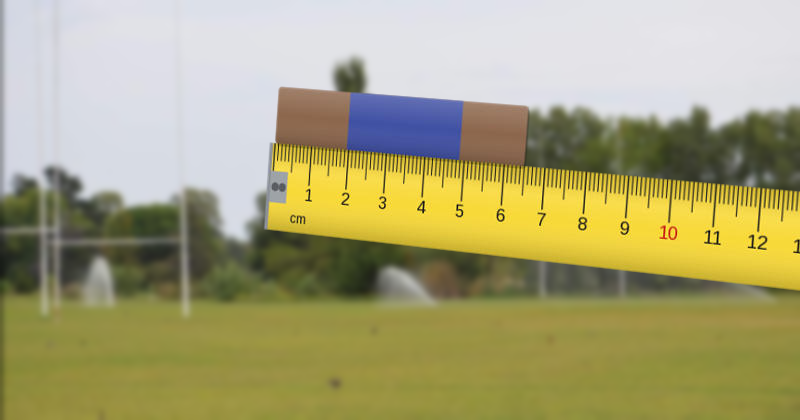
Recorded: value=6.5 unit=cm
